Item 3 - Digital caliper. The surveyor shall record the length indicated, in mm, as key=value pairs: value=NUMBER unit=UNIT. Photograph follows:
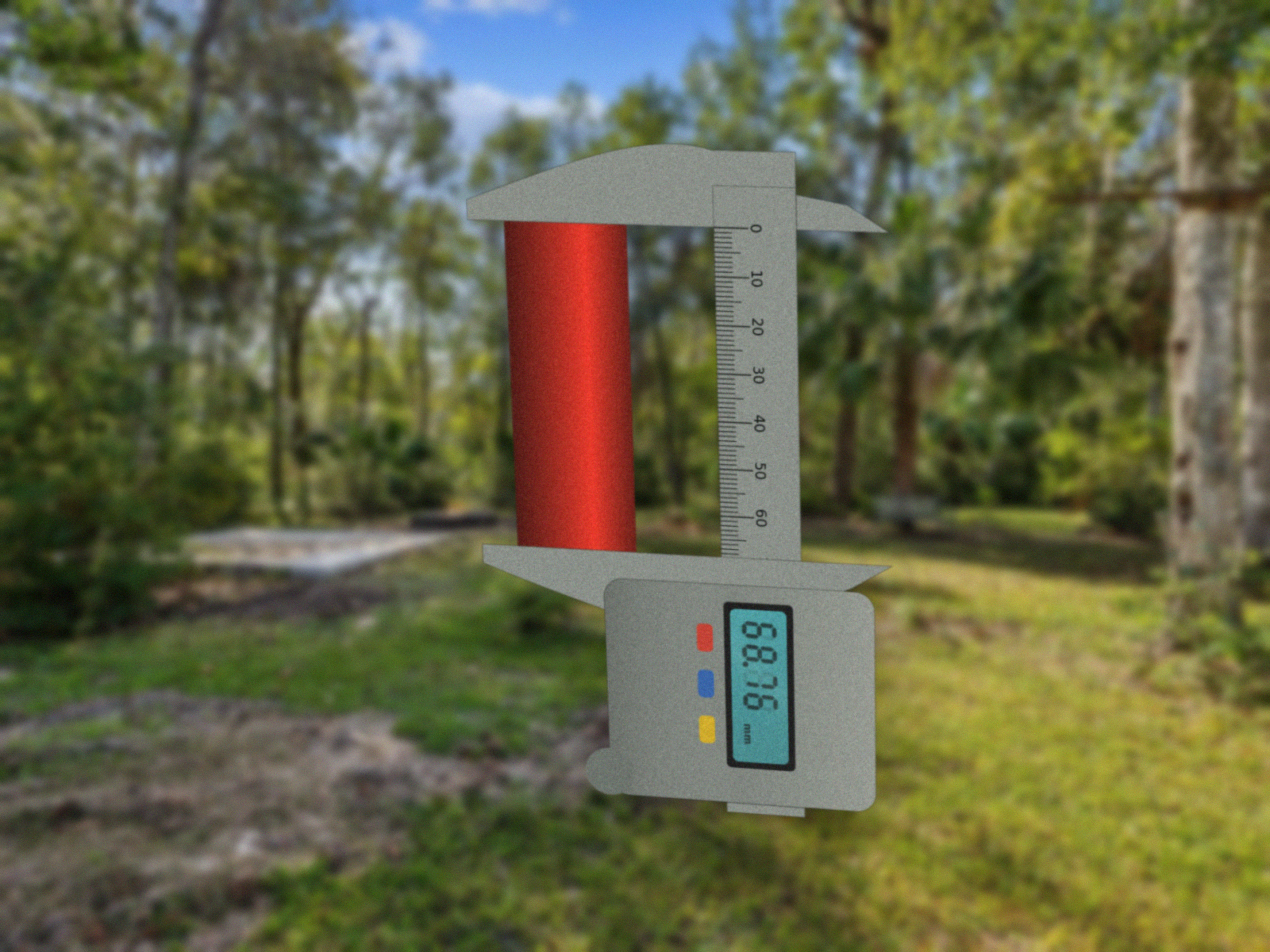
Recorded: value=68.76 unit=mm
